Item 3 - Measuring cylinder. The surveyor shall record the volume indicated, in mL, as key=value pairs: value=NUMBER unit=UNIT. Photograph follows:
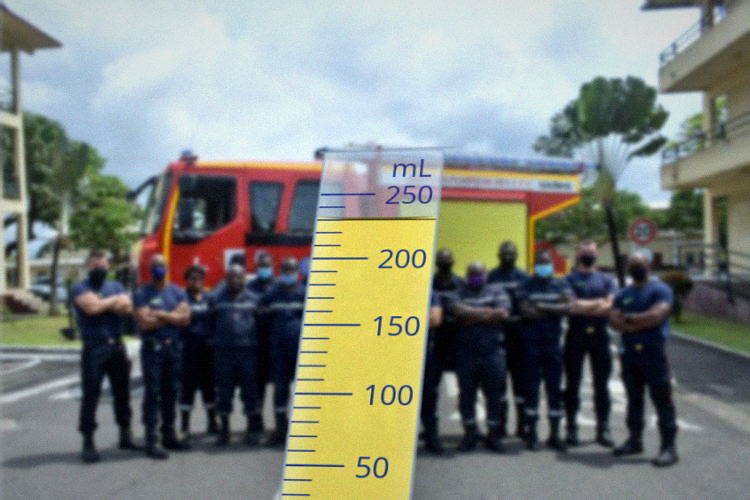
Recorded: value=230 unit=mL
